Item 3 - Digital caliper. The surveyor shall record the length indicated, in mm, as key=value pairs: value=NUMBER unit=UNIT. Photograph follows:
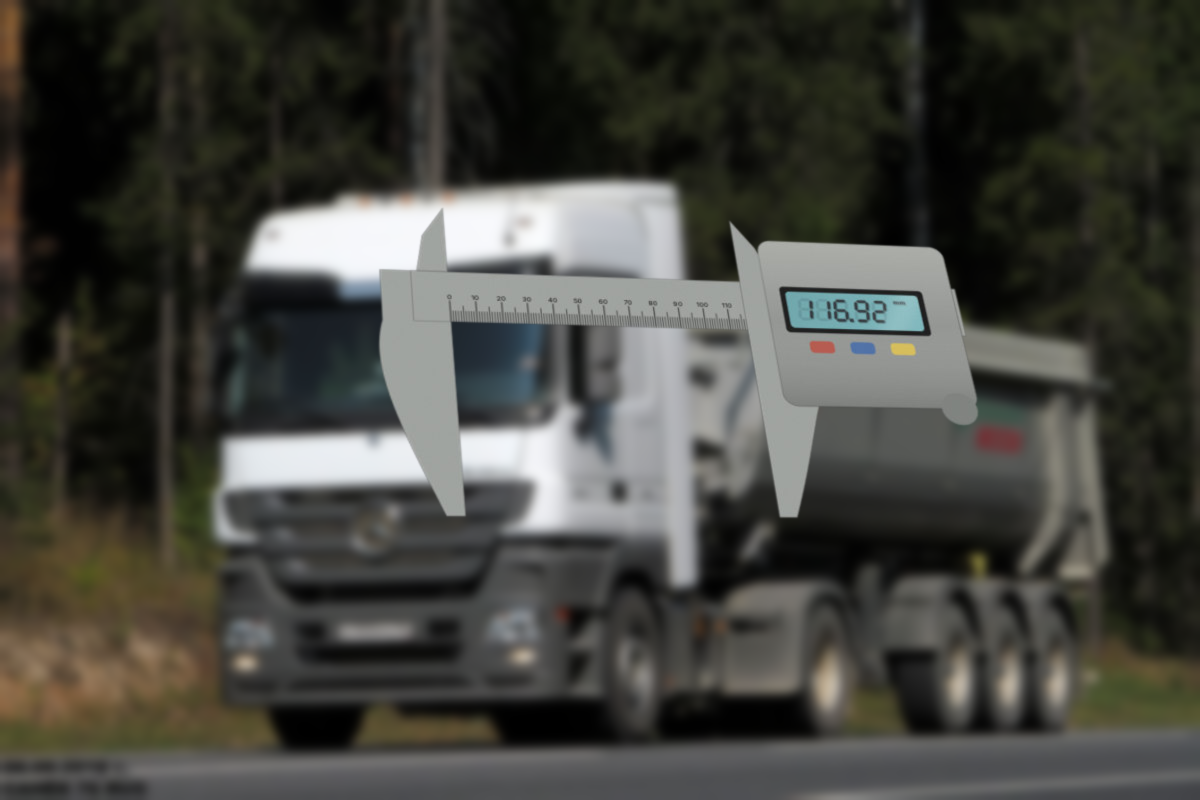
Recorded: value=116.92 unit=mm
